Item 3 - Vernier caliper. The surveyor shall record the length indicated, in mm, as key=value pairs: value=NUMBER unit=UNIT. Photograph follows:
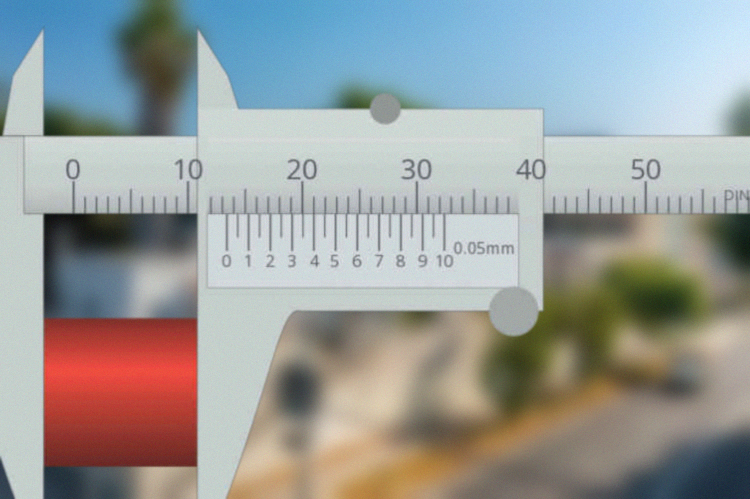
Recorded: value=13.4 unit=mm
